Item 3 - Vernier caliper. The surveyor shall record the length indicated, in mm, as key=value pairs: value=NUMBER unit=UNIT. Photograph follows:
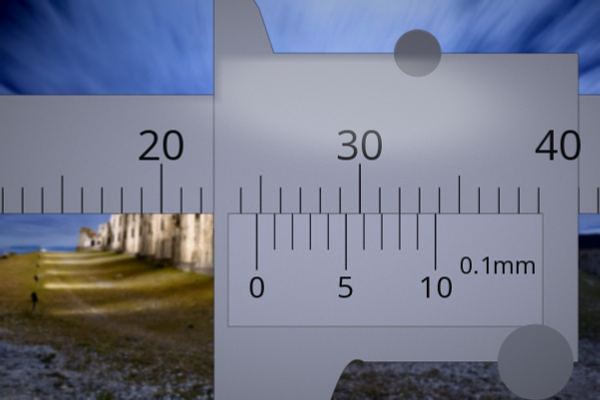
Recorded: value=24.8 unit=mm
